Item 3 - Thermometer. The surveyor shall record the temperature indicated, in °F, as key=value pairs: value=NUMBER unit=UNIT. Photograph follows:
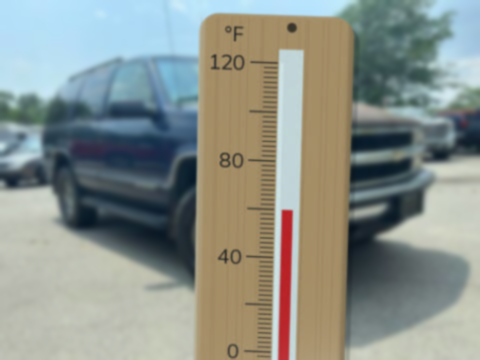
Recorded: value=60 unit=°F
